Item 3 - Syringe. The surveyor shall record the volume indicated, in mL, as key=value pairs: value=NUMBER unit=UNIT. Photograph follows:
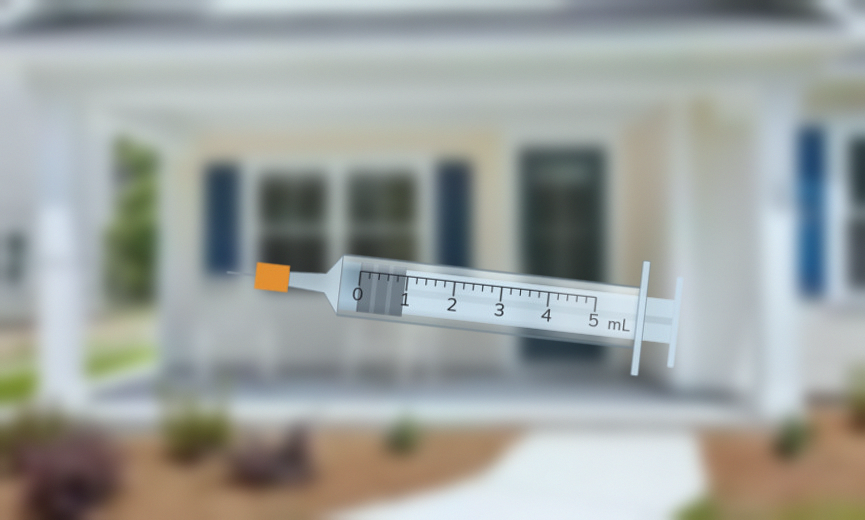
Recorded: value=0 unit=mL
